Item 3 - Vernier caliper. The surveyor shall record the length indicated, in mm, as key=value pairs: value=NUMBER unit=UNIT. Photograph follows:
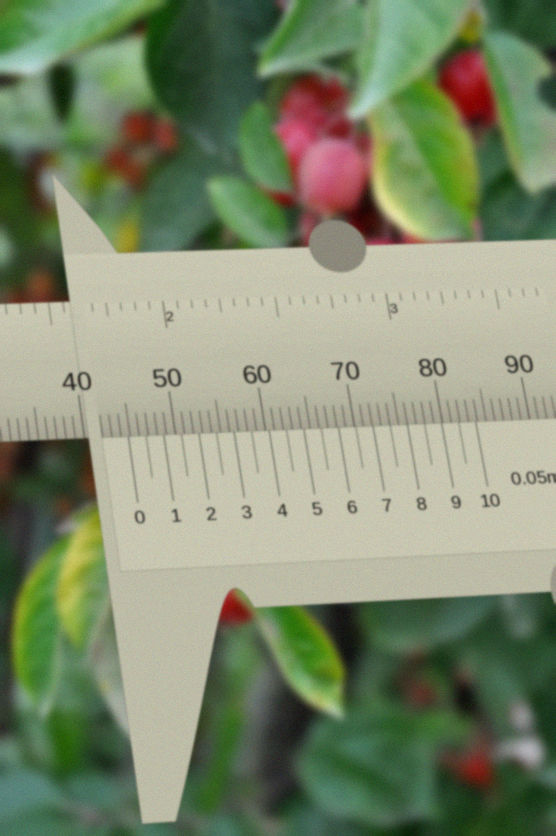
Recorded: value=44.8 unit=mm
